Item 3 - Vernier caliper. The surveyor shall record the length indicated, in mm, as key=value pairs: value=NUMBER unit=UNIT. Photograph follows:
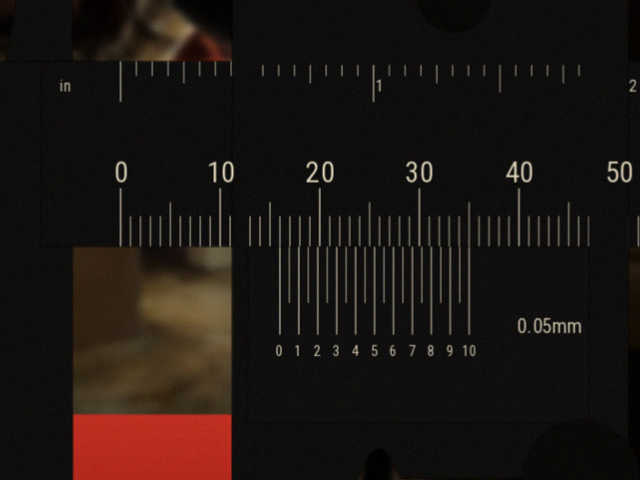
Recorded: value=16.0 unit=mm
